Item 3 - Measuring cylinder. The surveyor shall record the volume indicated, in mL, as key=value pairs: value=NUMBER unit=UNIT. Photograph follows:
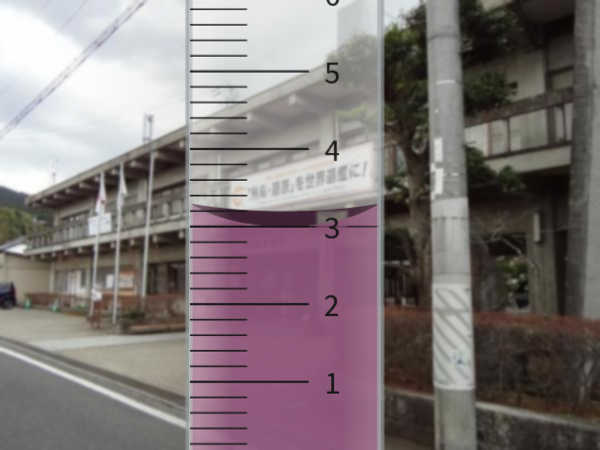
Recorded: value=3 unit=mL
